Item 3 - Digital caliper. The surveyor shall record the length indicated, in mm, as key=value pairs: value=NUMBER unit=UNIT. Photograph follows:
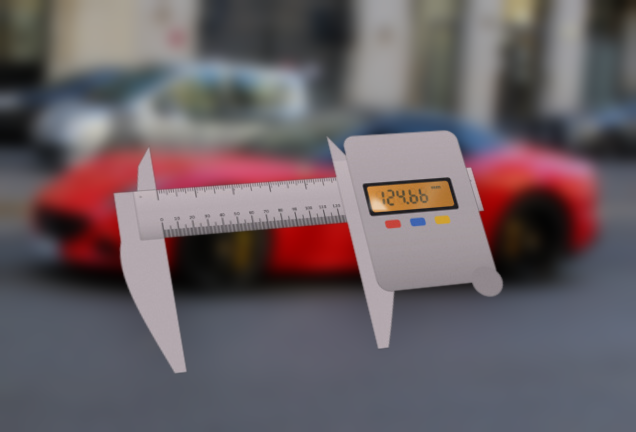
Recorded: value=124.66 unit=mm
